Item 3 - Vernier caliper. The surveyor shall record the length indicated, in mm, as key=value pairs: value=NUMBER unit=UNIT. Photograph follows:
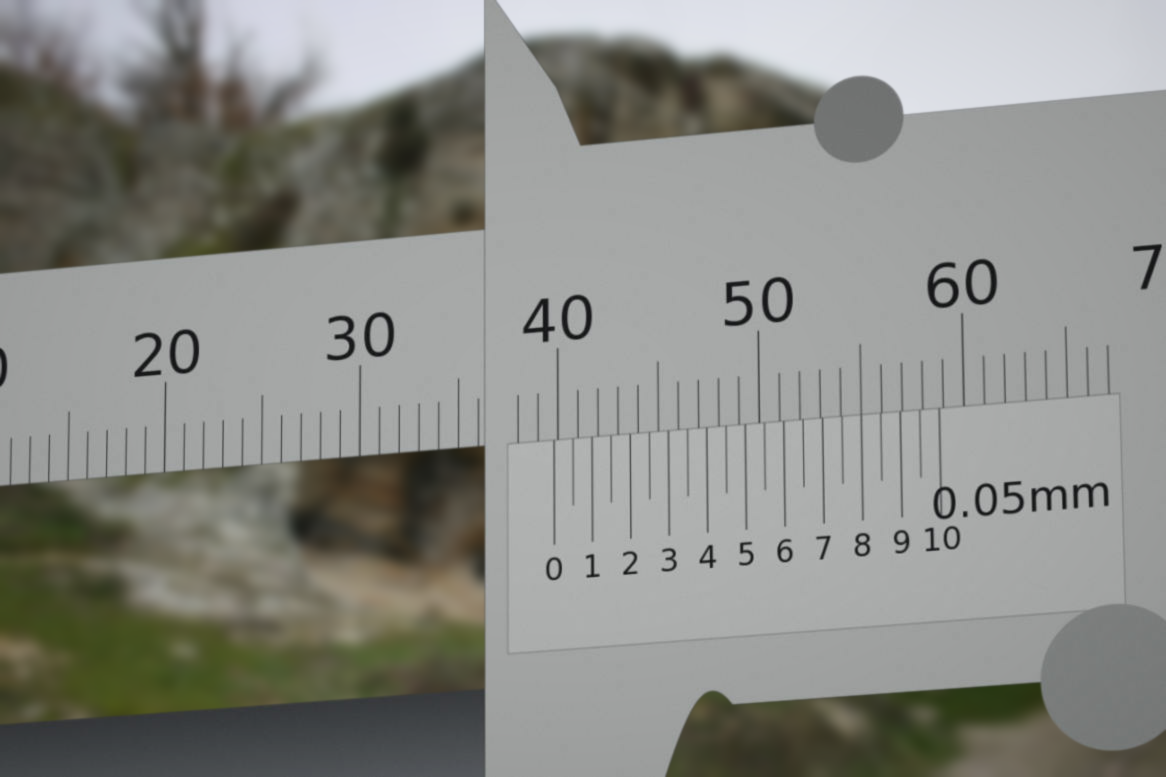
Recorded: value=39.8 unit=mm
